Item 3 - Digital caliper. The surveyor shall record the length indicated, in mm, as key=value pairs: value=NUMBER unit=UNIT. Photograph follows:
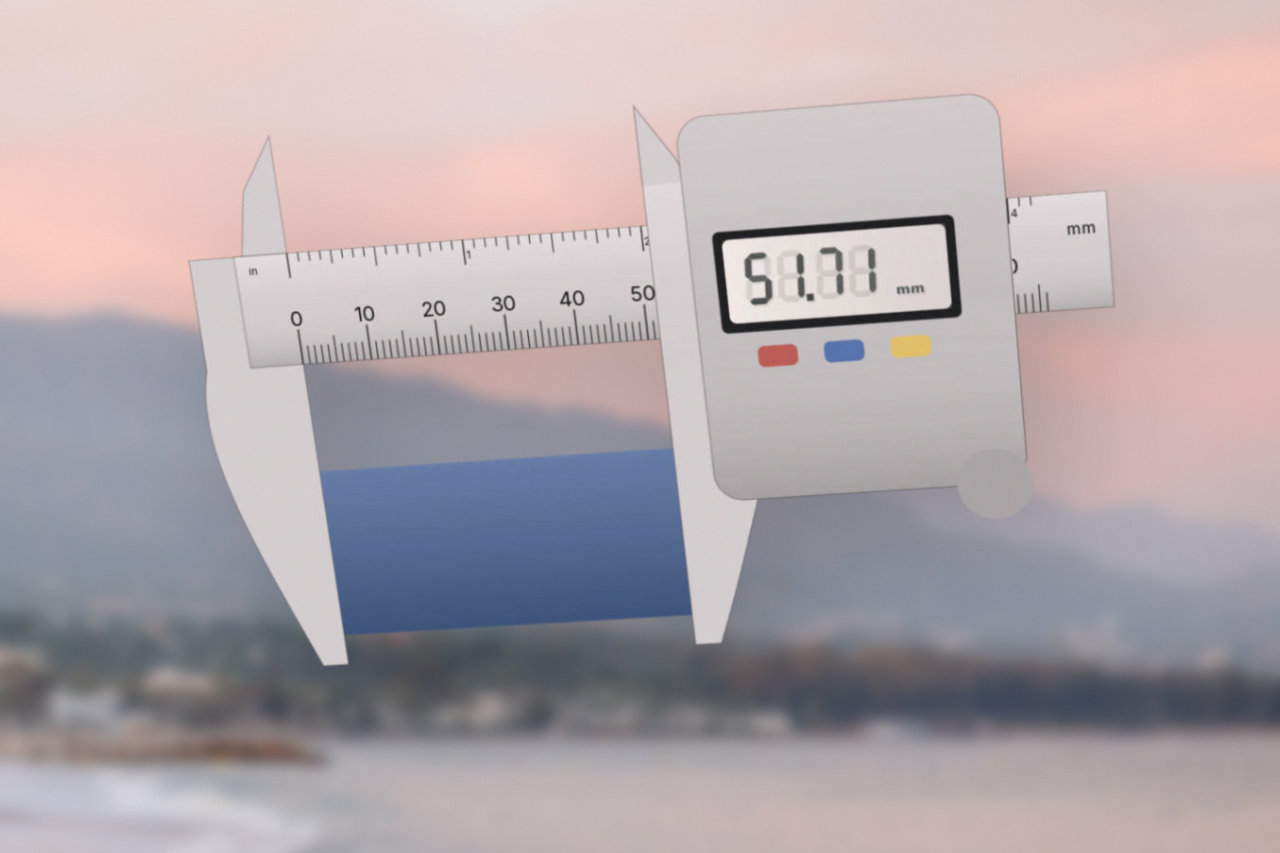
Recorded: value=51.71 unit=mm
